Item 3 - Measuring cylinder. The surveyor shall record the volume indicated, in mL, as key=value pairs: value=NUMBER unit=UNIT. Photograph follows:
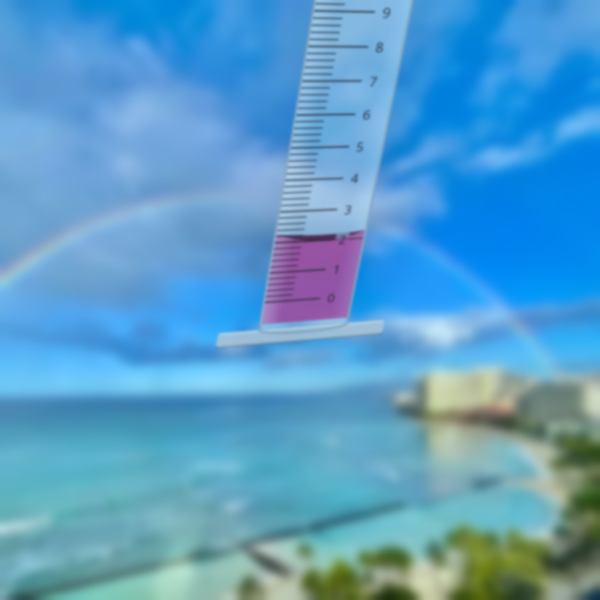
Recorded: value=2 unit=mL
